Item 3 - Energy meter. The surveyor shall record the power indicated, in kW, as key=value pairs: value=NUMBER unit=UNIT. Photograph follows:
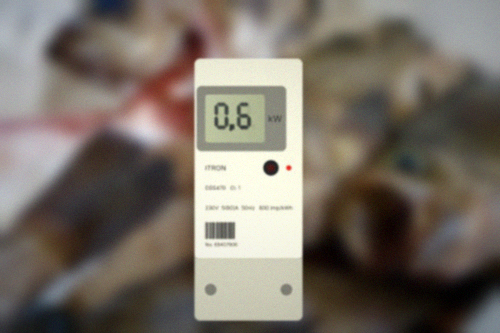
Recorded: value=0.6 unit=kW
